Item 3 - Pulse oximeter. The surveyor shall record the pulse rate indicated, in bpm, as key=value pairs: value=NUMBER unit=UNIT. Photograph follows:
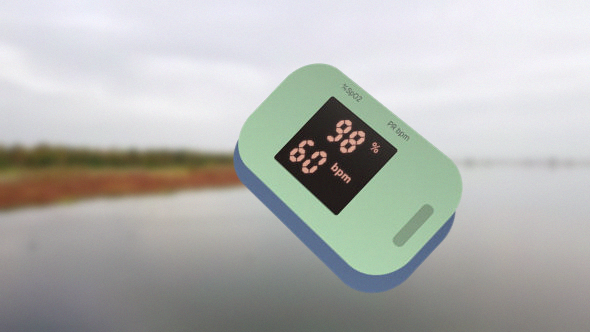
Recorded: value=60 unit=bpm
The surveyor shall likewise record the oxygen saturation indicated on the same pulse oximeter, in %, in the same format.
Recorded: value=98 unit=%
